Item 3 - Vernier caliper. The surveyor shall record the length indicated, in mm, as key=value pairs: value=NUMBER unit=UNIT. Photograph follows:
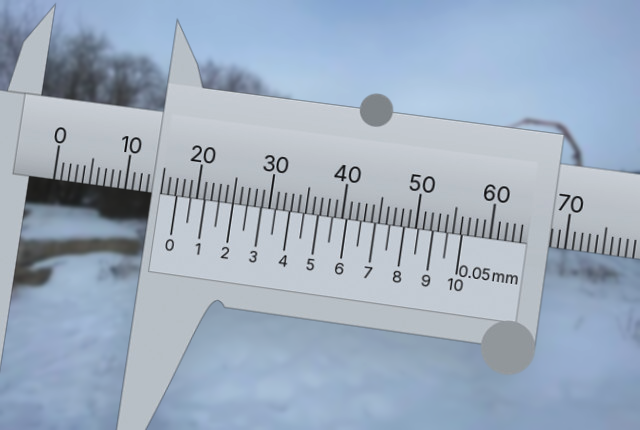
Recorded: value=17.2 unit=mm
